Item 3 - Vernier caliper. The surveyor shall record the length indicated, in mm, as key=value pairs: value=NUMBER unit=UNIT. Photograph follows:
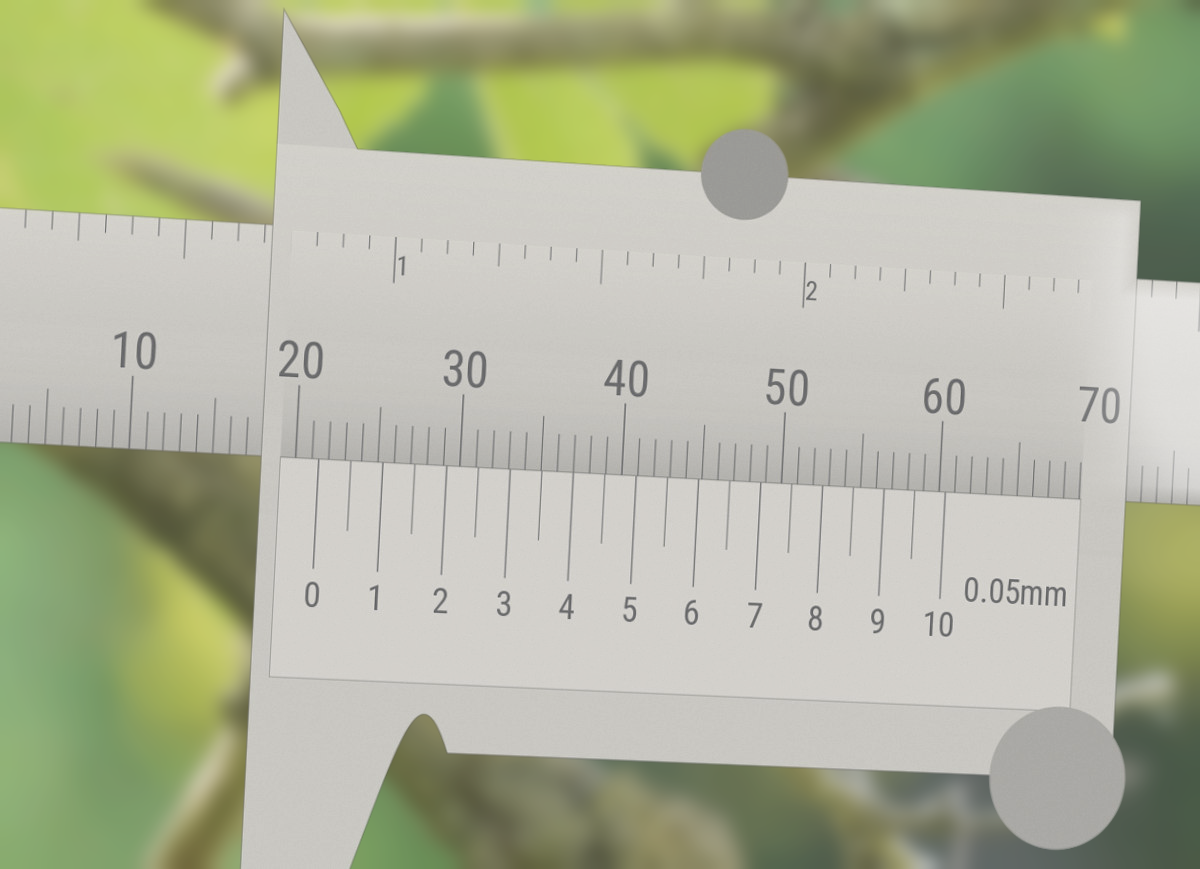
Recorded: value=21.4 unit=mm
